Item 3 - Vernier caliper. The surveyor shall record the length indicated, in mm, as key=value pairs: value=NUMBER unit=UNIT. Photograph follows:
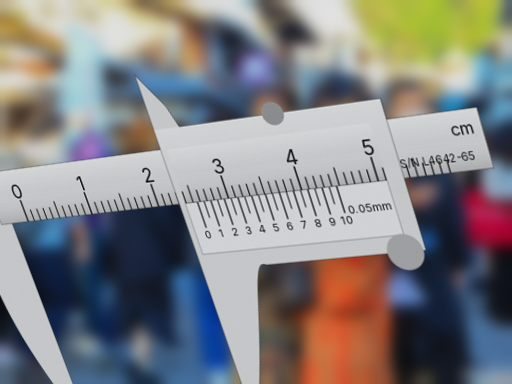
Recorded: value=25.6 unit=mm
